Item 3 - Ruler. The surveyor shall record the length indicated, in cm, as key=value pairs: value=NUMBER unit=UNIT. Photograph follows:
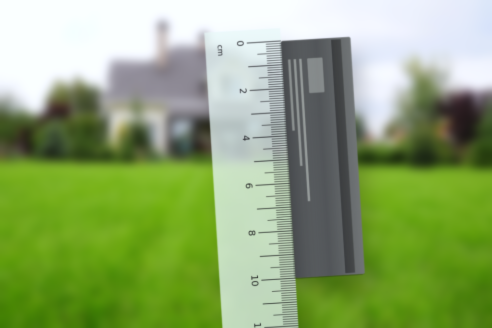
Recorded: value=10 unit=cm
